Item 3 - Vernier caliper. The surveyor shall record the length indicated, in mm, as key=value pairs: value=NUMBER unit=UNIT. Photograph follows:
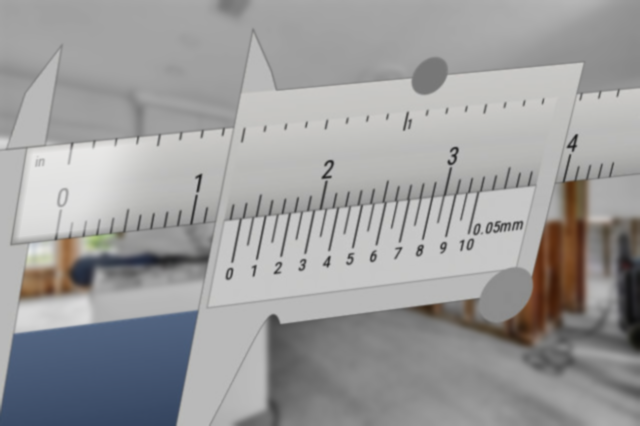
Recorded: value=13.8 unit=mm
